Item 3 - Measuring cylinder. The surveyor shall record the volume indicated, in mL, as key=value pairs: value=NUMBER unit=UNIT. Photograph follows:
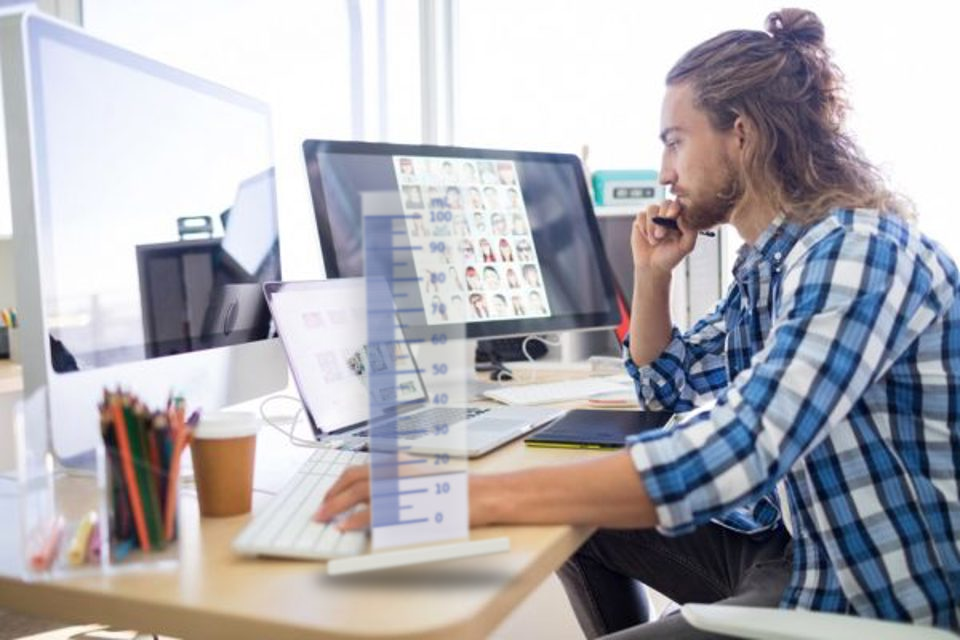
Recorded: value=15 unit=mL
